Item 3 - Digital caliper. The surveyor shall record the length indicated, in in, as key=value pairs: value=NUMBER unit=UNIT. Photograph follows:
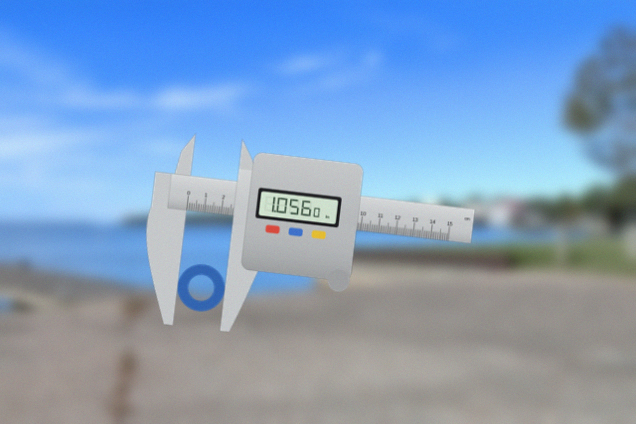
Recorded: value=1.0560 unit=in
